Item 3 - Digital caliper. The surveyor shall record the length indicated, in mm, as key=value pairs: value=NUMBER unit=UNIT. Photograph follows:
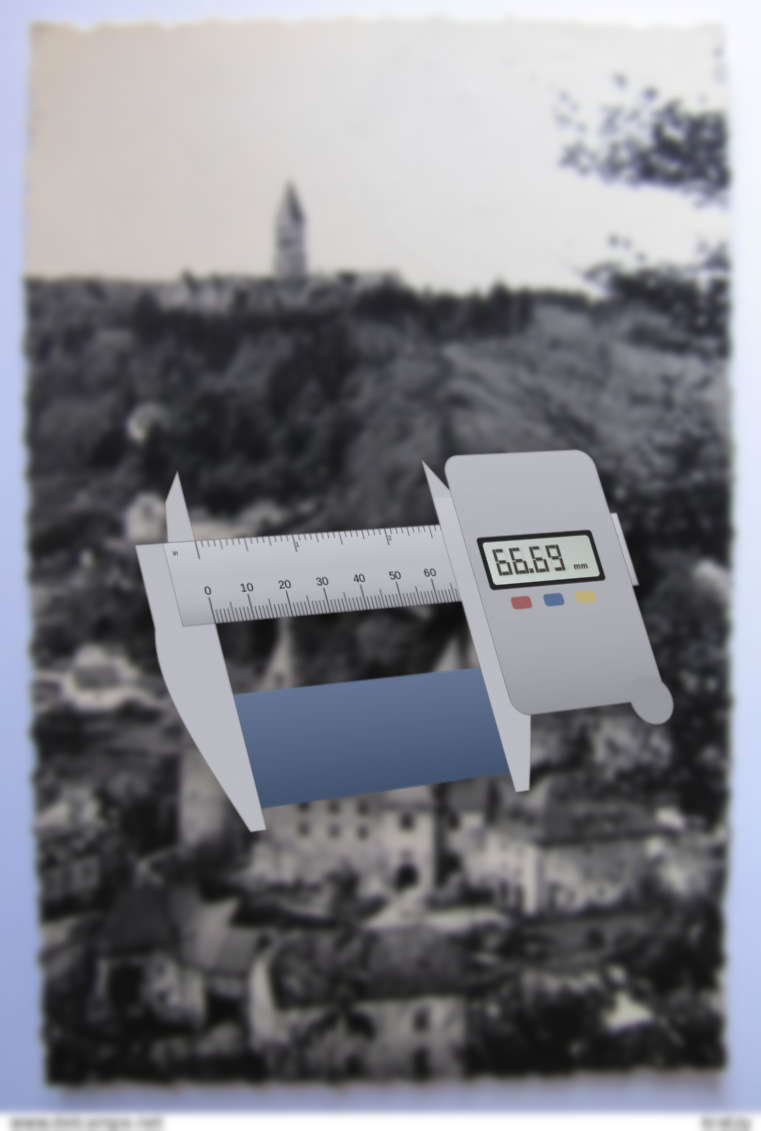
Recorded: value=66.69 unit=mm
